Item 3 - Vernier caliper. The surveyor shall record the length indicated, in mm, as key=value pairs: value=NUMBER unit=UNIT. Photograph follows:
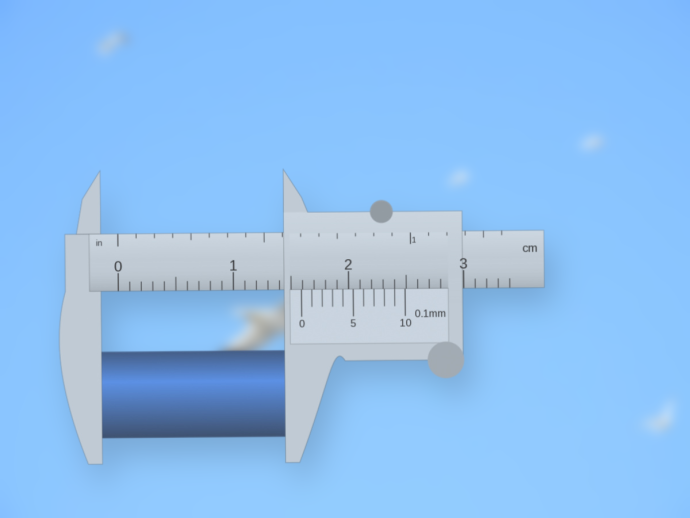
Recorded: value=15.9 unit=mm
